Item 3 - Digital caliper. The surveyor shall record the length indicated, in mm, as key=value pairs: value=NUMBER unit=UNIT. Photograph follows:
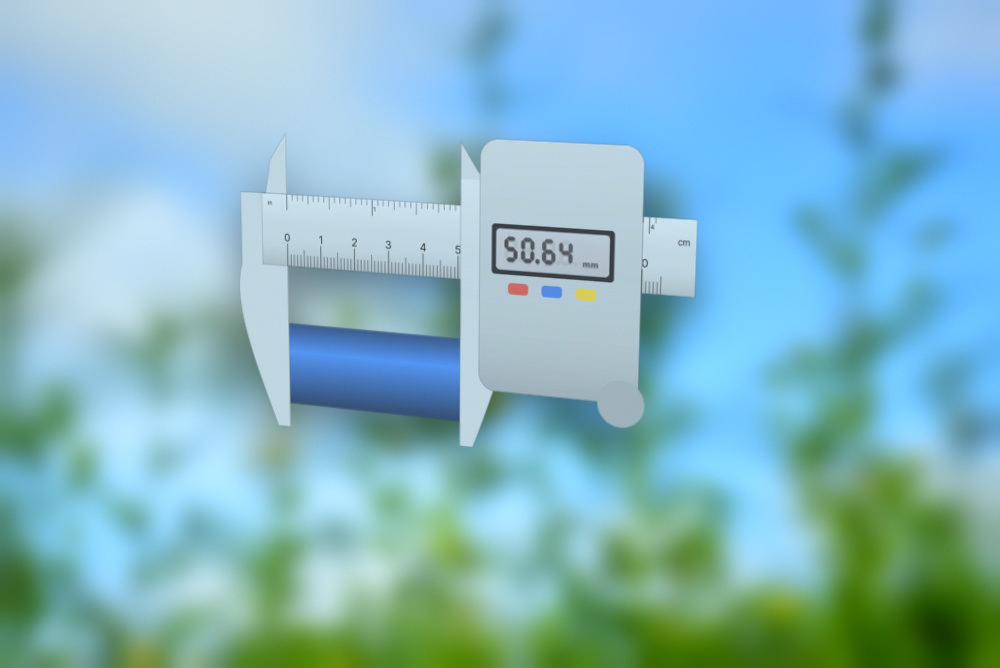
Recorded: value=50.64 unit=mm
